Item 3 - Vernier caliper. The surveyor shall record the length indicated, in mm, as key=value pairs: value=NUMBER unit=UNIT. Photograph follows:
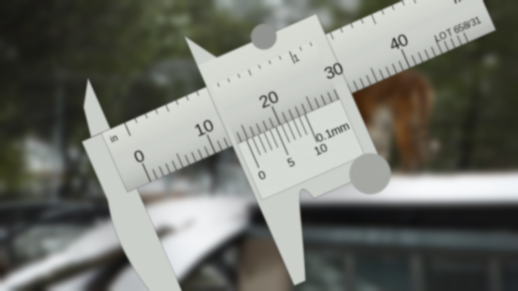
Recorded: value=14.8 unit=mm
